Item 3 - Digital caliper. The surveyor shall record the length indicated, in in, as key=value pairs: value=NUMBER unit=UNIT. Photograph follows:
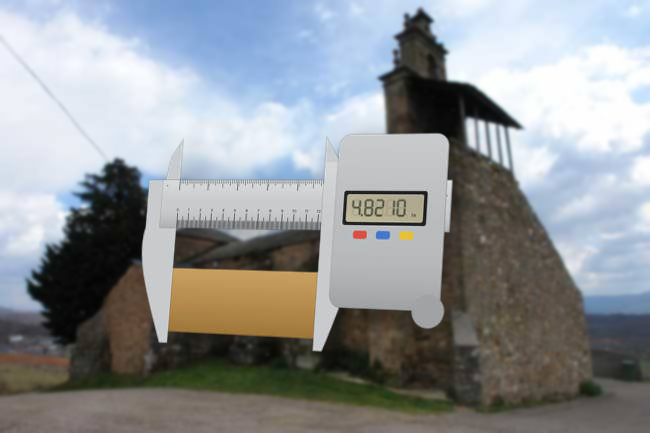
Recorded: value=4.8210 unit=in
